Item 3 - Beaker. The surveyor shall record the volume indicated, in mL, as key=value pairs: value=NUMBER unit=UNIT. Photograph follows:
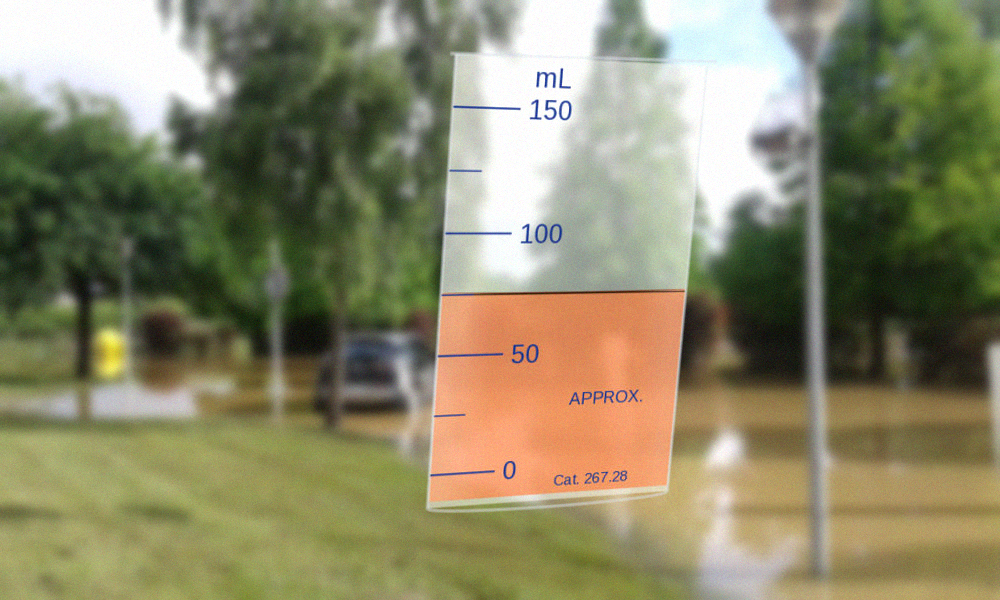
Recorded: value=75 unit=mL
